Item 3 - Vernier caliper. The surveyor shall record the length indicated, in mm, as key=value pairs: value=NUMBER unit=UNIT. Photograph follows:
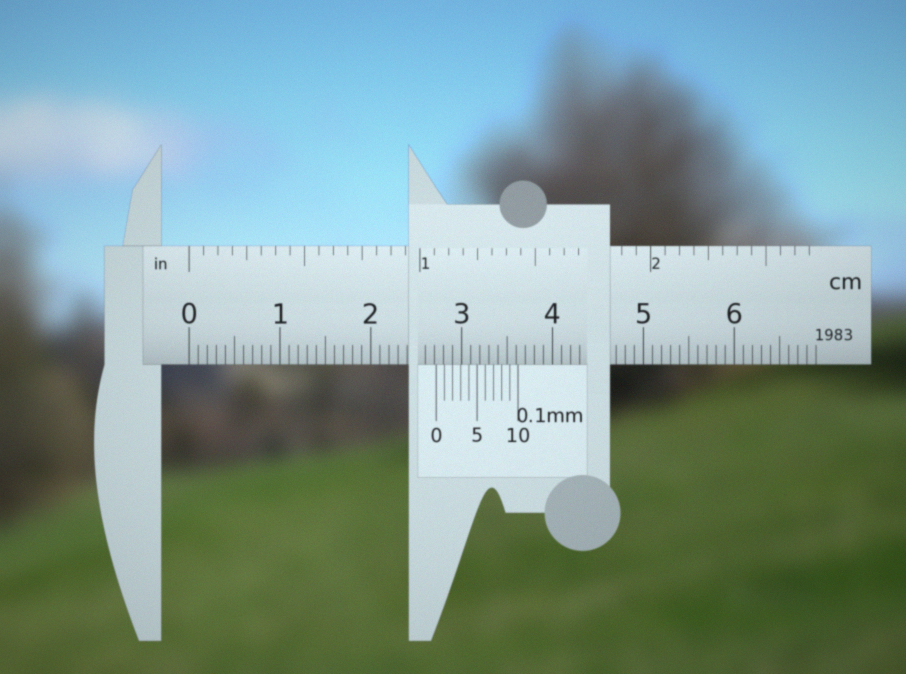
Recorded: value=27.2 unit=mm
